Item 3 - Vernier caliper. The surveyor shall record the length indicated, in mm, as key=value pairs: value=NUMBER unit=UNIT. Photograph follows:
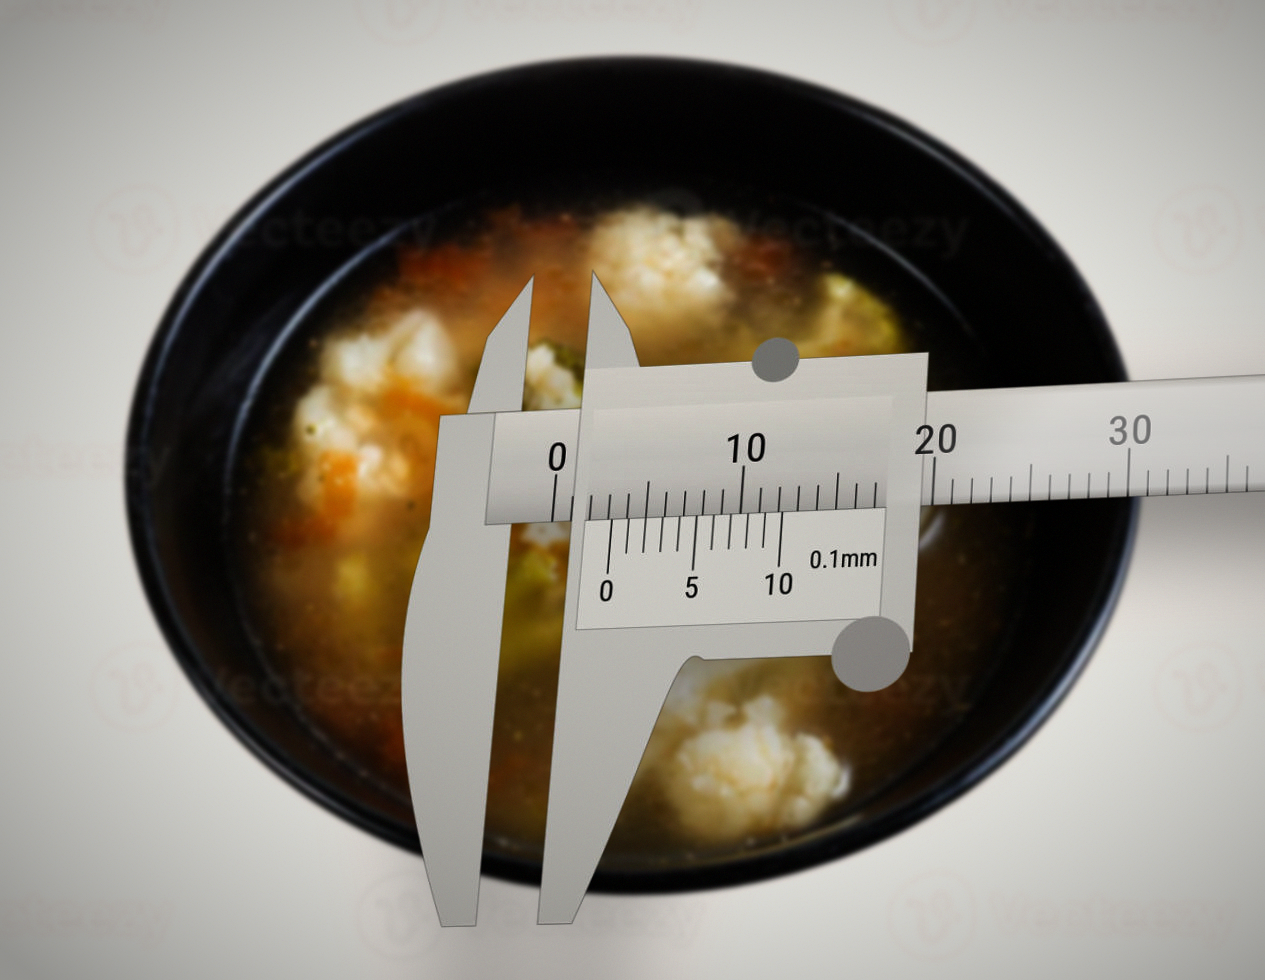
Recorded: value=3.2 unit=mm
